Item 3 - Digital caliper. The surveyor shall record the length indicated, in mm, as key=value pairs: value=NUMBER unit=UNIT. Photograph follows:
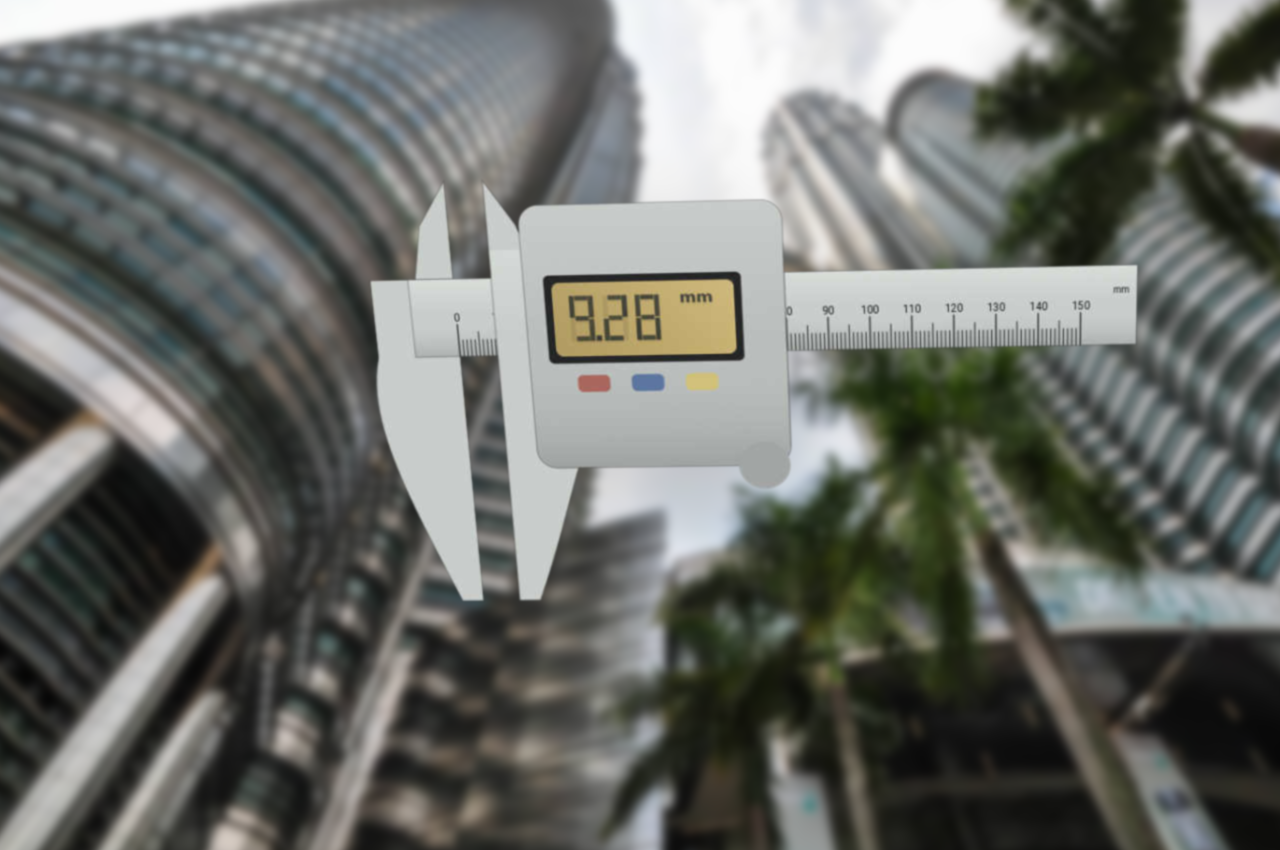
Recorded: value=9.28 unit=mm
